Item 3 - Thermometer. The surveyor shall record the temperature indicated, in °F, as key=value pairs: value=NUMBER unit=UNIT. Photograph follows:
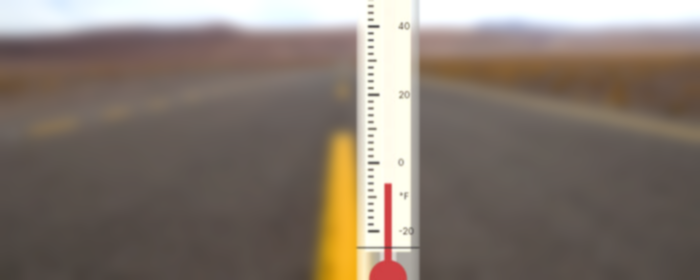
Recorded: value=-6 unit=°F
